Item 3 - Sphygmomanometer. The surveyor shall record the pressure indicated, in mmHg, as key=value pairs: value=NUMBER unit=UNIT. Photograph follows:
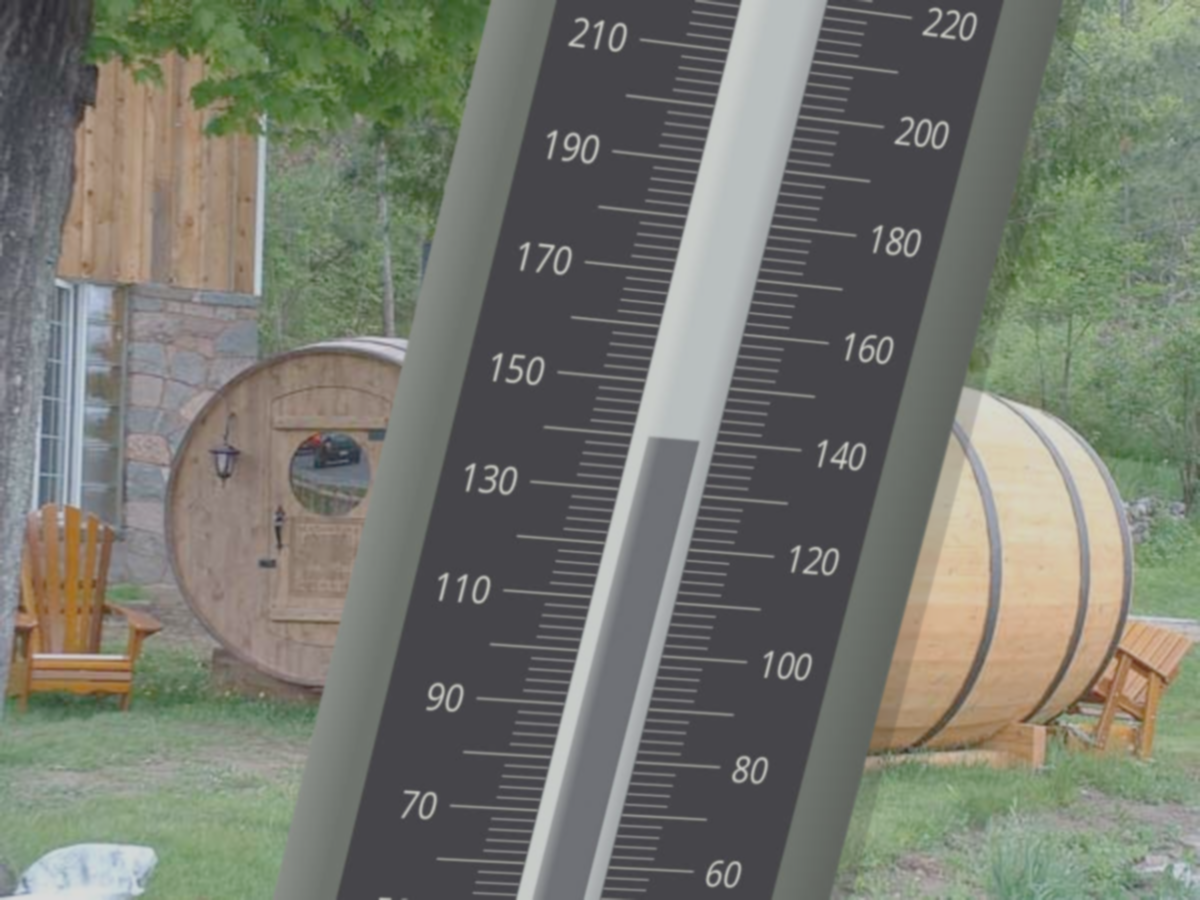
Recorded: value=140 unit=mmHg
